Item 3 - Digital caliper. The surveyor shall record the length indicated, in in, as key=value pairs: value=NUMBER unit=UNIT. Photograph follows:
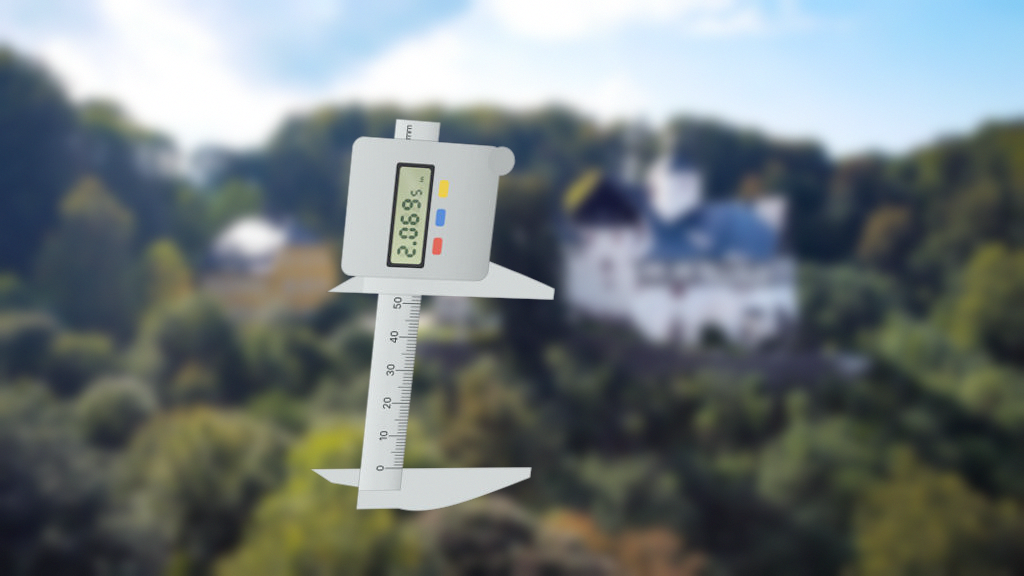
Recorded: value=2.0695 unit=in
